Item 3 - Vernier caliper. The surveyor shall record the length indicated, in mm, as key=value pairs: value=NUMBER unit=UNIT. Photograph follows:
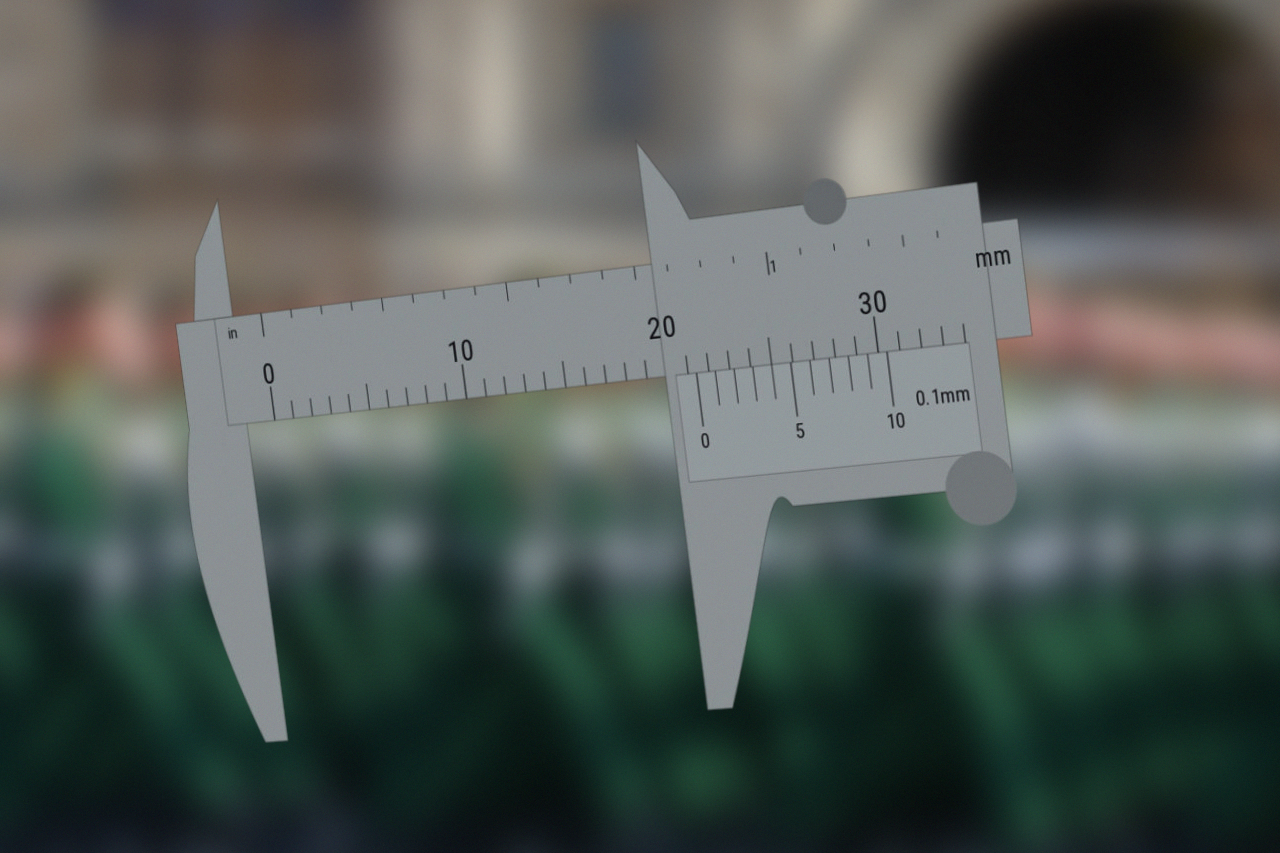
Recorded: value=21.4 unit=mm
